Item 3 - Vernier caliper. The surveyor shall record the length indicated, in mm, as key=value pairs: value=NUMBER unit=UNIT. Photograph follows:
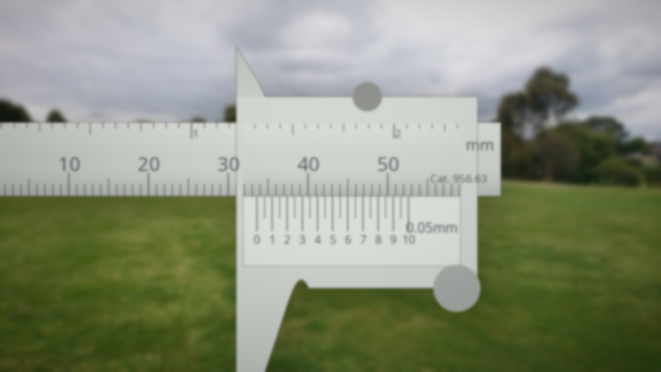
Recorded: value=33.6 unit=mm
